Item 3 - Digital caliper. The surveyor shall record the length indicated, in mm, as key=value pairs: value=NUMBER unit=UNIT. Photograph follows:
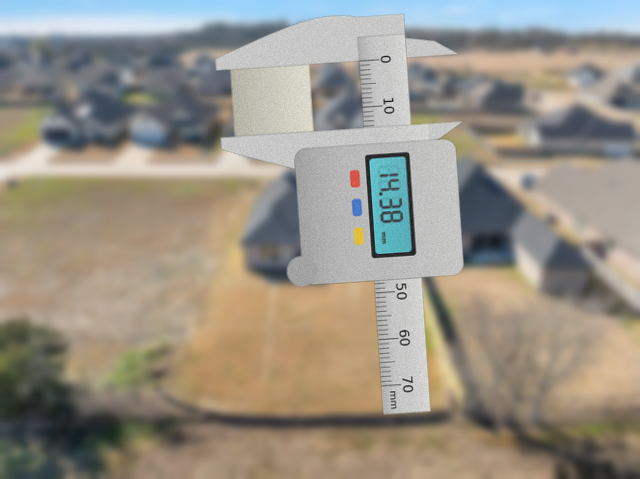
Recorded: value=14.38 unit=mm
